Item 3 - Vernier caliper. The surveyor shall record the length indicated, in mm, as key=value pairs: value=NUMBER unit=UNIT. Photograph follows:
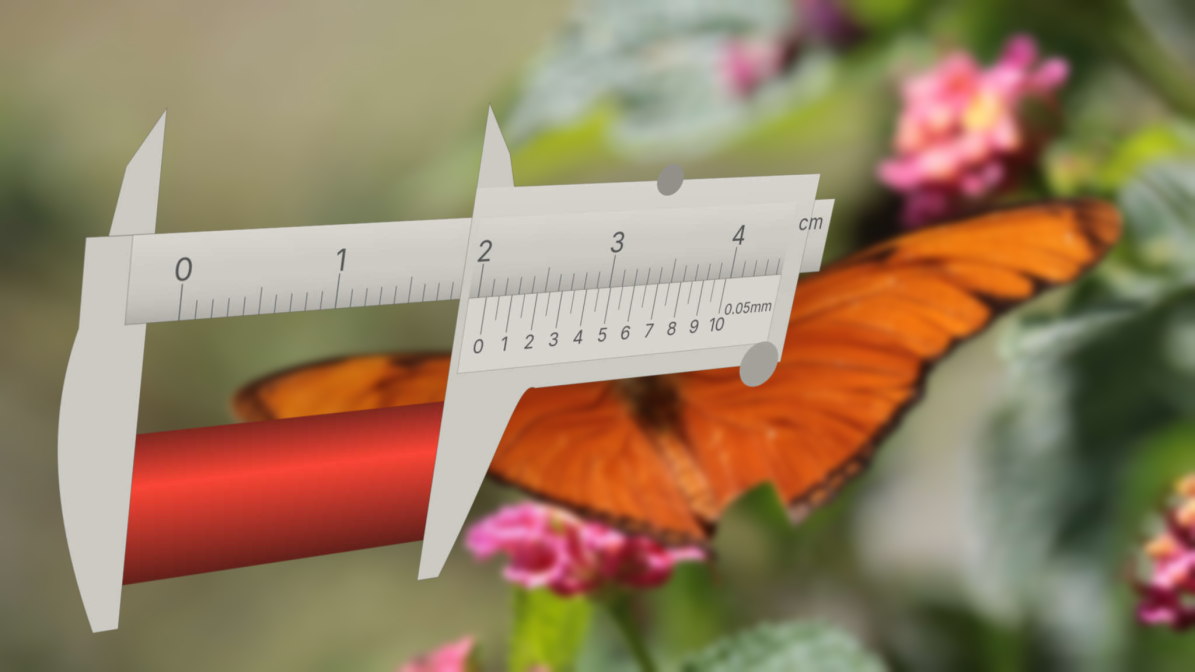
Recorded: value=20.6 unit=mm
